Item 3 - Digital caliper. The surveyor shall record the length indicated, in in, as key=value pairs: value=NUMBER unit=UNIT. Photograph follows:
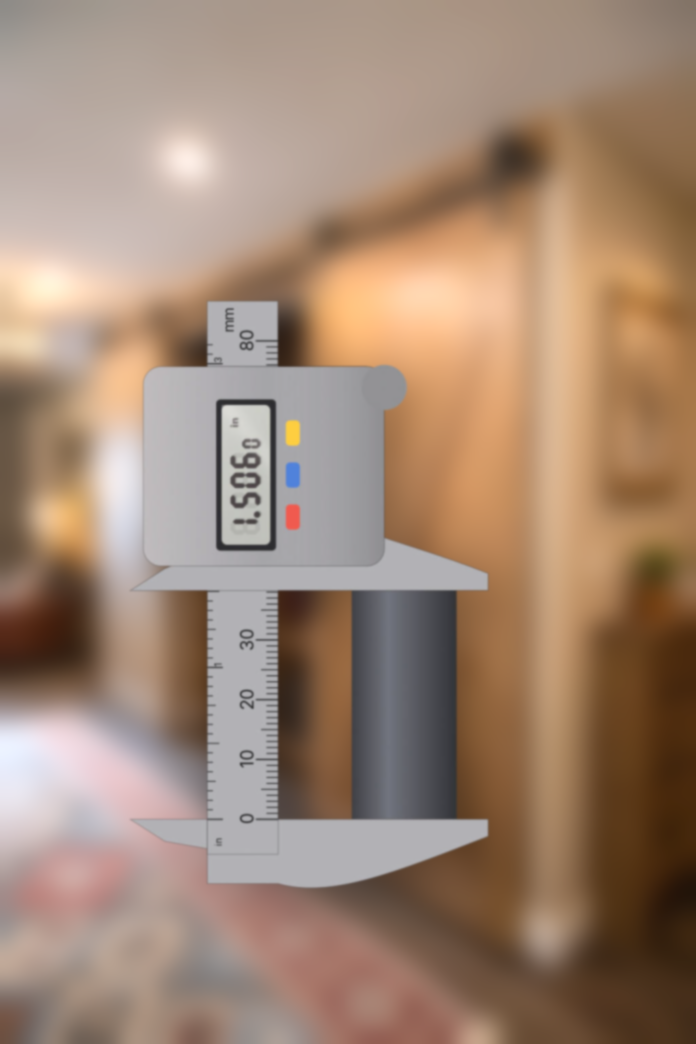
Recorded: value=1.5060 unit=in
